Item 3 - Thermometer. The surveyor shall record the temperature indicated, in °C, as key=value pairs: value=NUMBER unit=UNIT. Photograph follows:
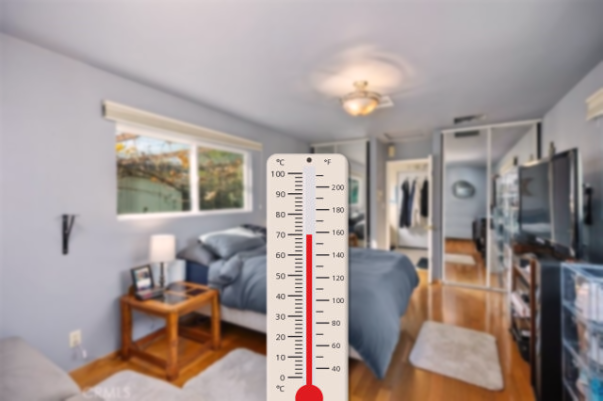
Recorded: value=70 unit=°C
